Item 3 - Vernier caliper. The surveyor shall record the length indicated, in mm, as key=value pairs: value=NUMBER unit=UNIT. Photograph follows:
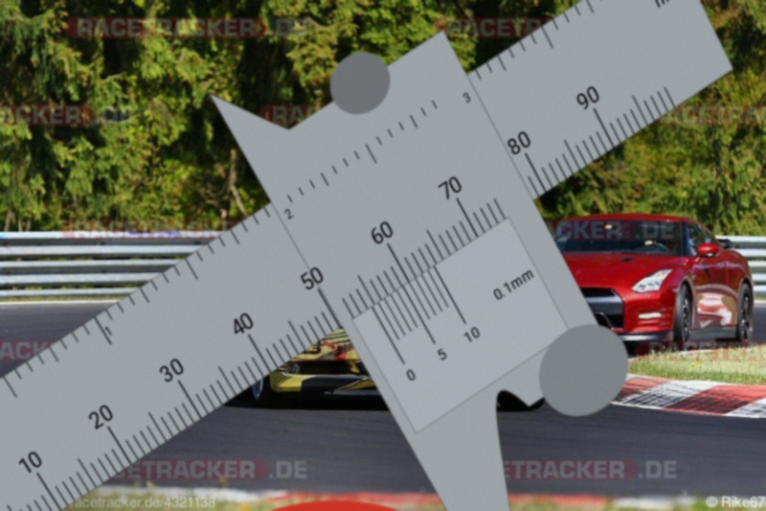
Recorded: value=54.6 unit=mm
